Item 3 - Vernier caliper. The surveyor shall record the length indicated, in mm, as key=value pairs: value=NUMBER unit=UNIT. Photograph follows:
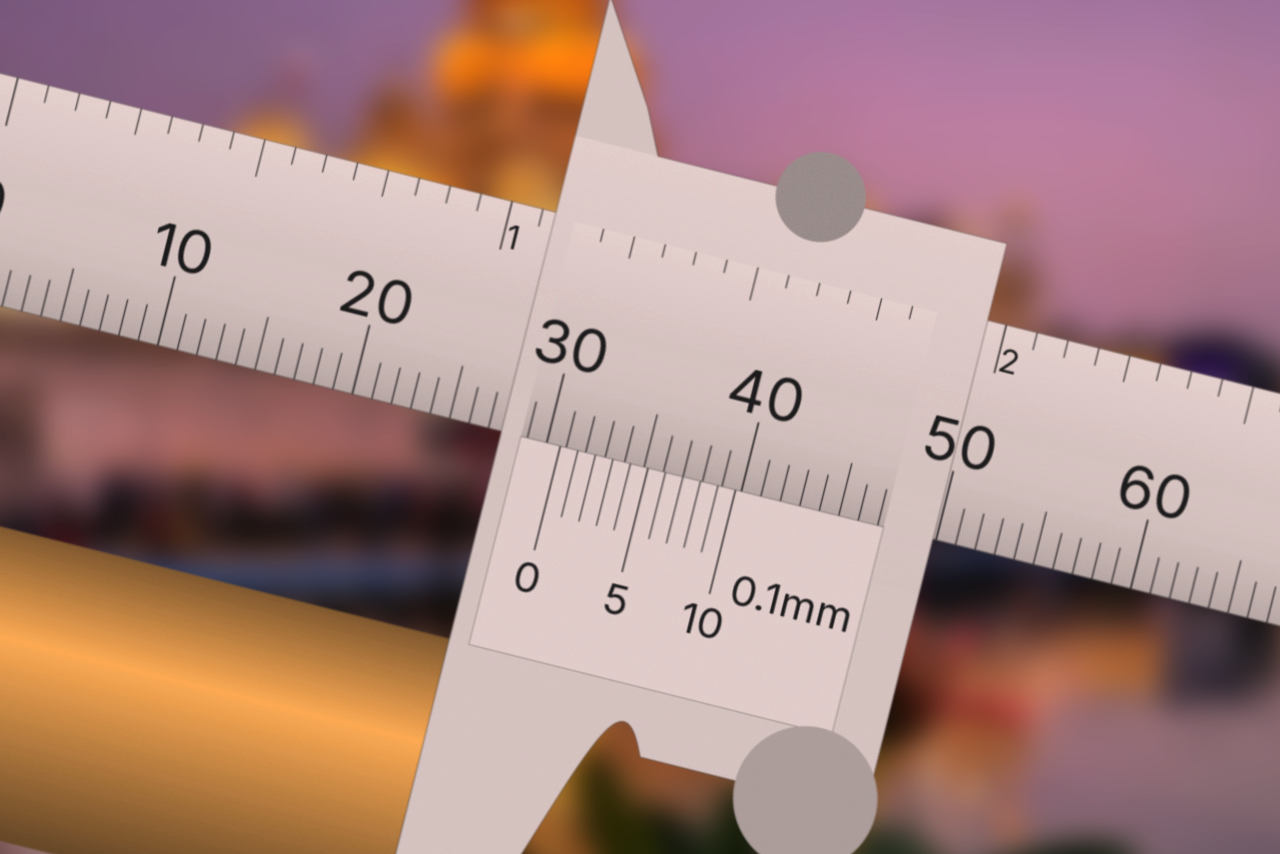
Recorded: value=30.7 unit=mm
